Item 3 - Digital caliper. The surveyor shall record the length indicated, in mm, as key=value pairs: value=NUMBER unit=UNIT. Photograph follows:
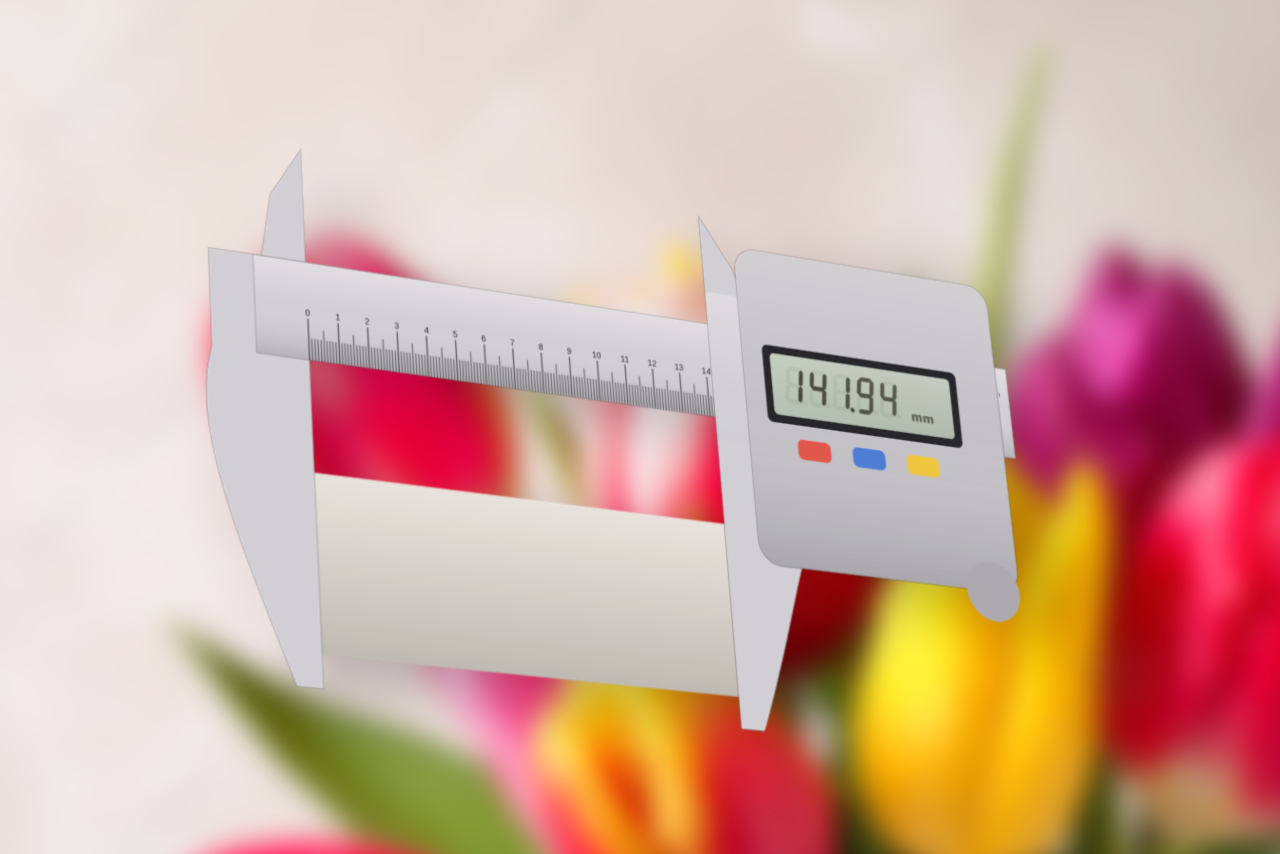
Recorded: value=141.94 unit=mm
